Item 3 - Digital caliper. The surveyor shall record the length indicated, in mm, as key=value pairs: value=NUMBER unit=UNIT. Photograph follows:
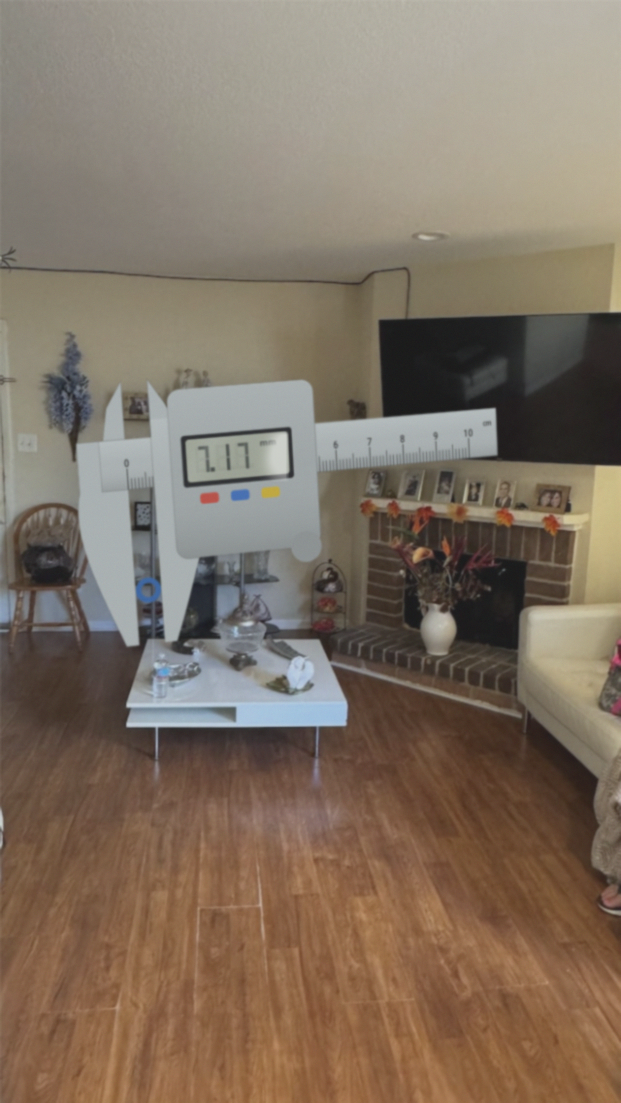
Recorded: value=7.17 unit=mm
